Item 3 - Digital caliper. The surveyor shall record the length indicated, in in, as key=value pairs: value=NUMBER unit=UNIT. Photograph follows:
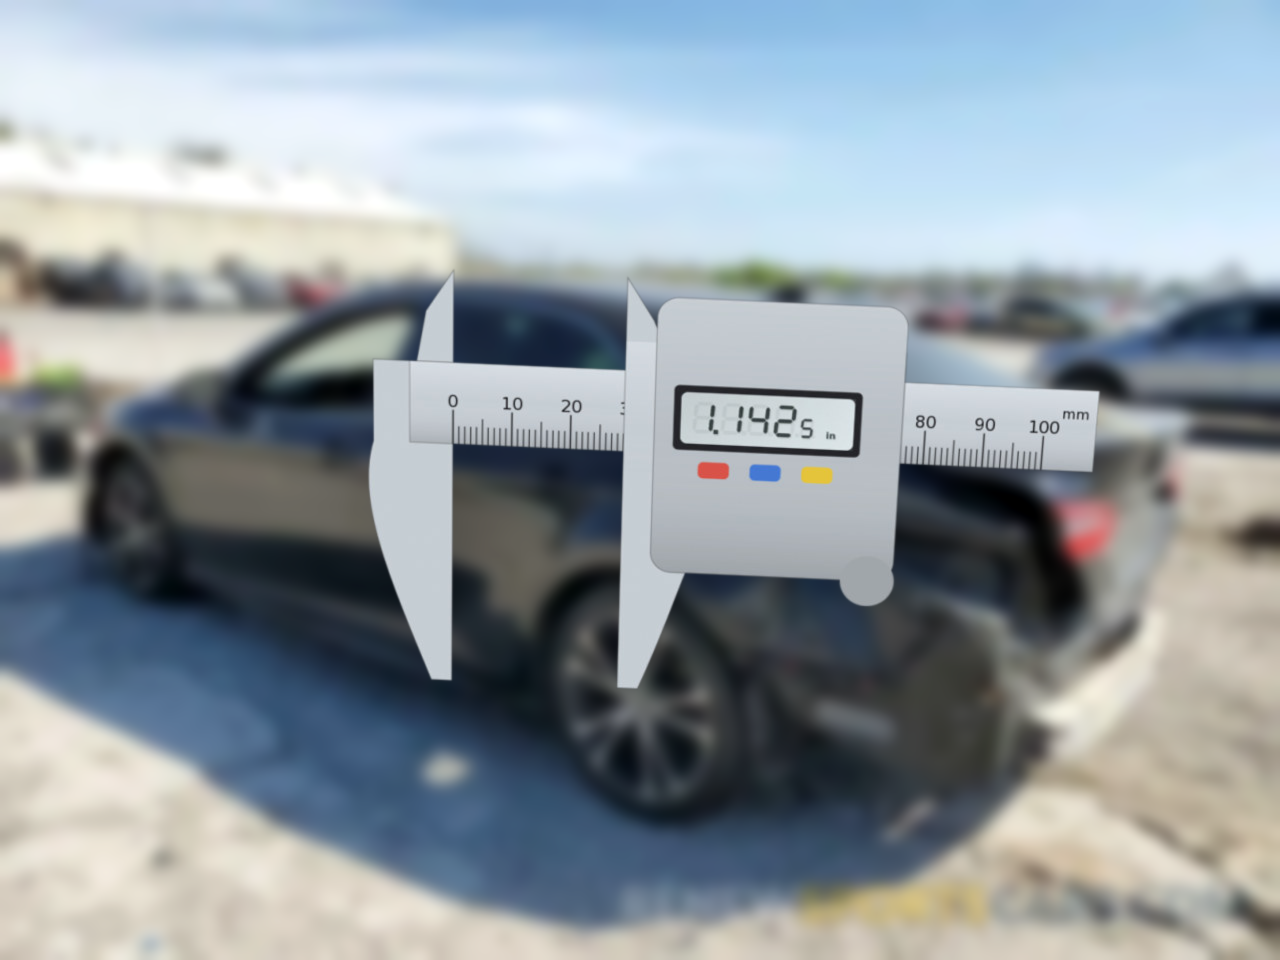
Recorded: value=1.1425 unit=in
